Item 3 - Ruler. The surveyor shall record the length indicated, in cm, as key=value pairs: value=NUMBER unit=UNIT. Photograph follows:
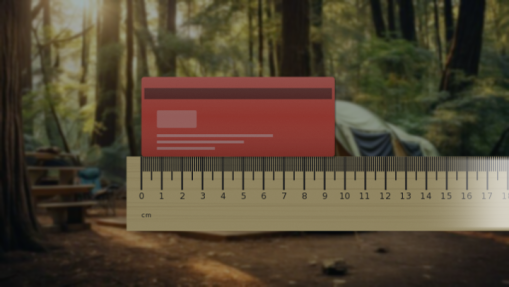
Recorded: value=9.5 unit=cm
